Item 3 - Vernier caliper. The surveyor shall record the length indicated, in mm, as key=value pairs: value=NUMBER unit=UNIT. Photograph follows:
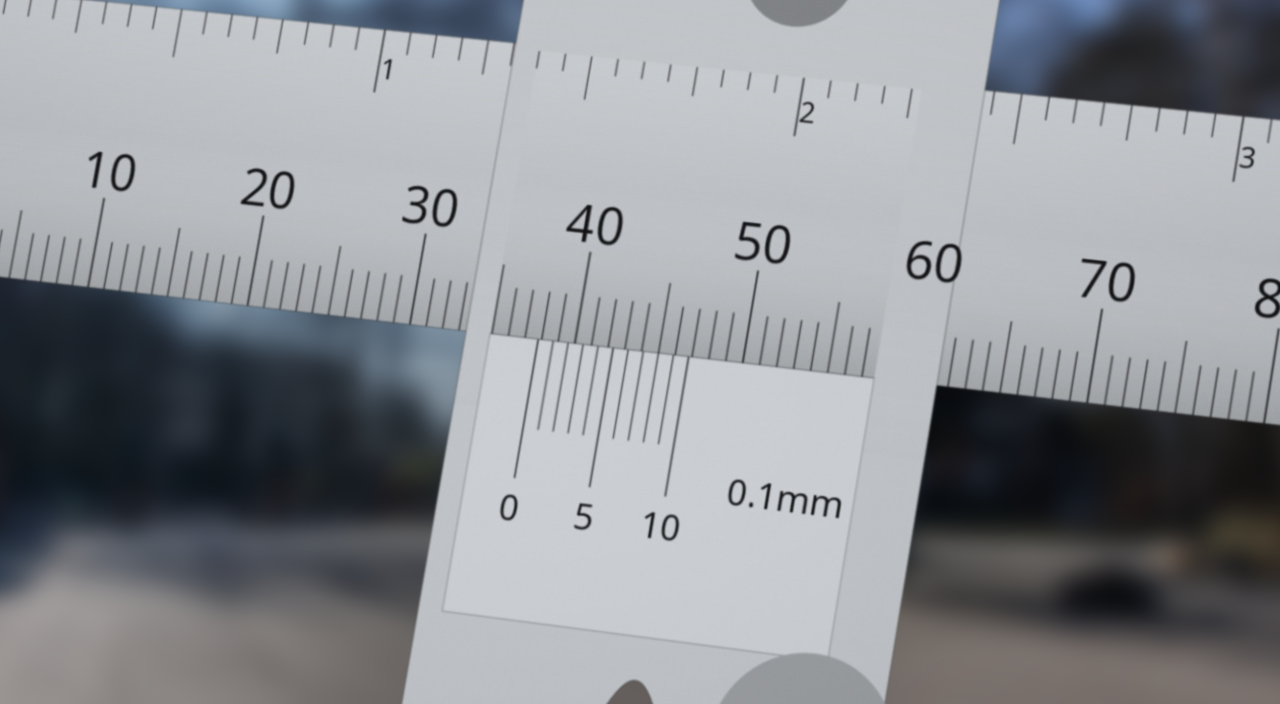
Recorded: value=37.8 unit=mm
